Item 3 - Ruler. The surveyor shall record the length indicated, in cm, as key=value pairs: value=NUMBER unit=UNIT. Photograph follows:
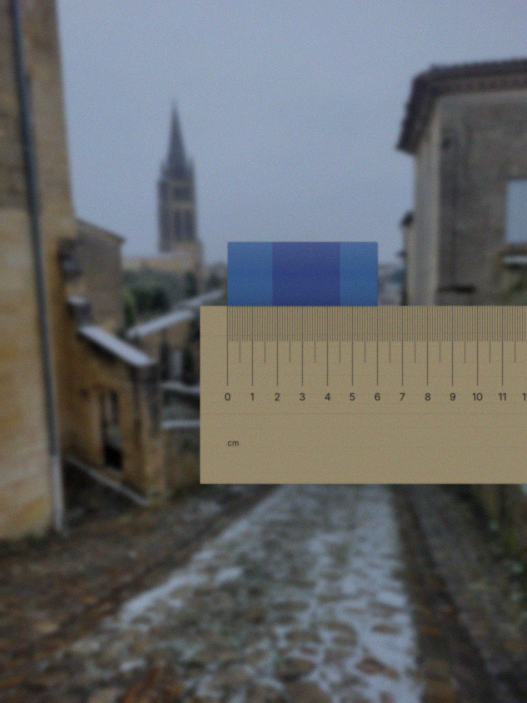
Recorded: value=6 unit=cm
